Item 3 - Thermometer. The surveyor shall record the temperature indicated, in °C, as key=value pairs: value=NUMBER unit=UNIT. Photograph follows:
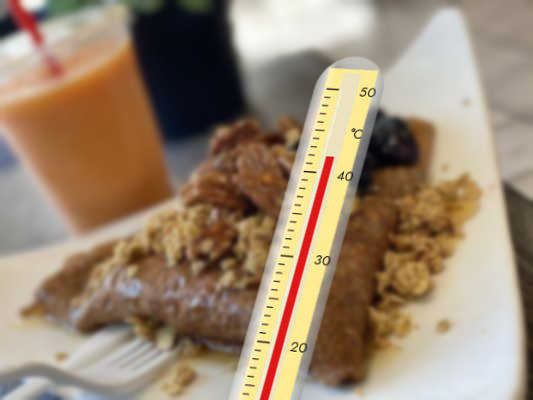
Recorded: value=42 unit=°C
